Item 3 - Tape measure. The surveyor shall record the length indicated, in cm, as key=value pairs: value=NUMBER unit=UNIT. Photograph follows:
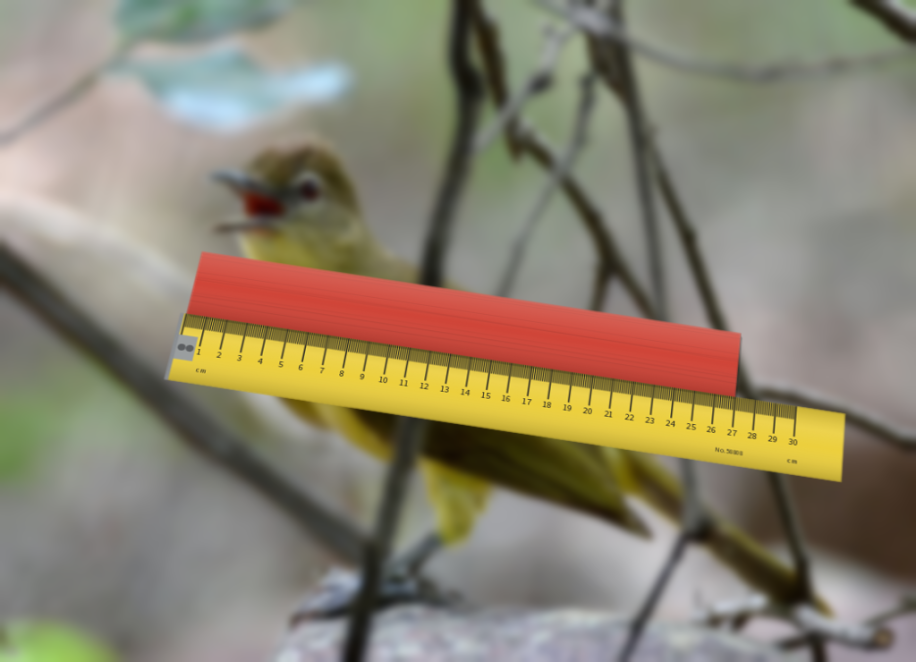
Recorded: value=27 unit=cm
